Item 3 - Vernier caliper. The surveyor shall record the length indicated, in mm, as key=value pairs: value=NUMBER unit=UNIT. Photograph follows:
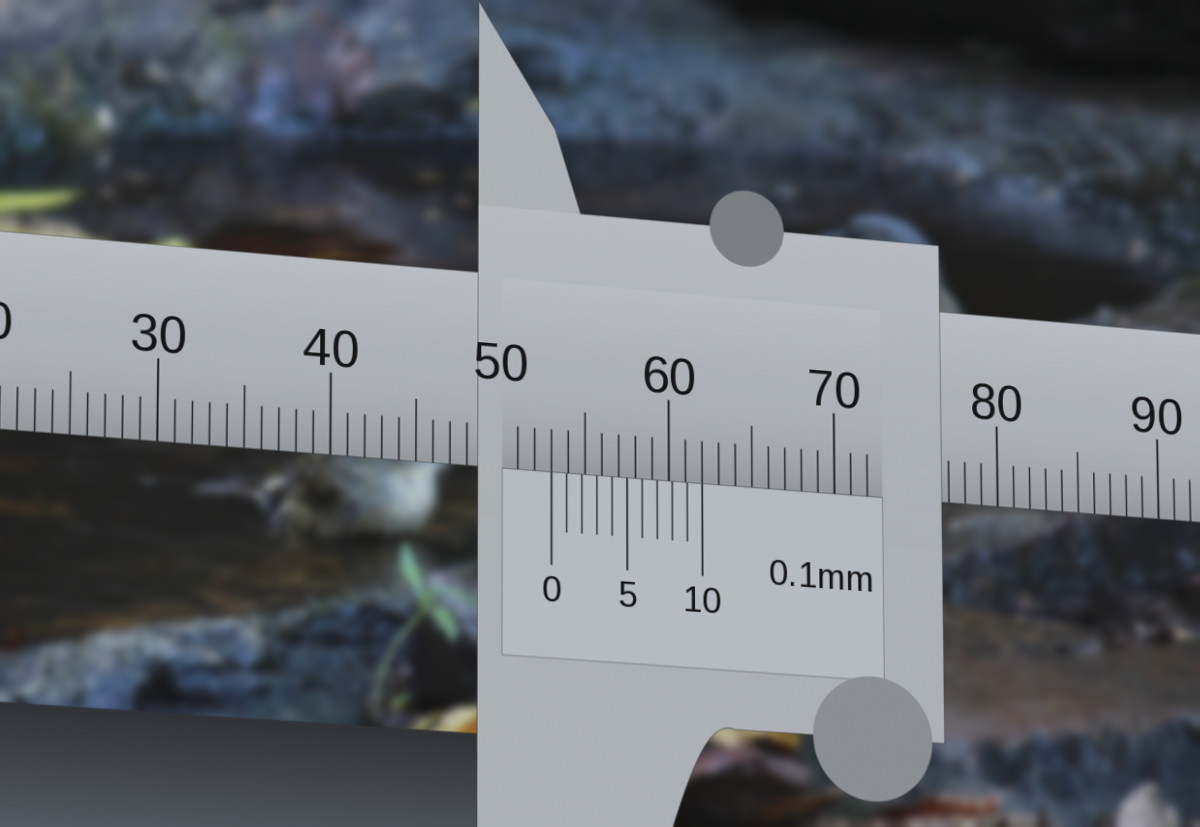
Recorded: value=53.0 unit=mm
